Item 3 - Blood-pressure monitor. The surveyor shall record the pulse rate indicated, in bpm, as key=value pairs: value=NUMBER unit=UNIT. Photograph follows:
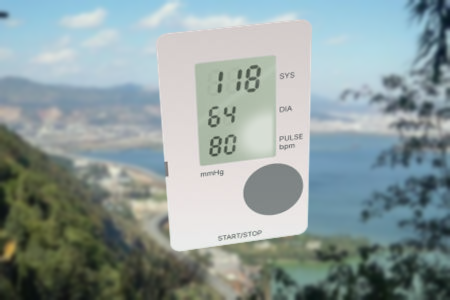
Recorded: value=80 unit=bpm
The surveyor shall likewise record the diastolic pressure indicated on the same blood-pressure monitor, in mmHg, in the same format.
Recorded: value=64 unit=mmHg
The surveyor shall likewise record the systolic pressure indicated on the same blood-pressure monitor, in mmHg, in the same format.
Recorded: value=118 unit=mmHg
